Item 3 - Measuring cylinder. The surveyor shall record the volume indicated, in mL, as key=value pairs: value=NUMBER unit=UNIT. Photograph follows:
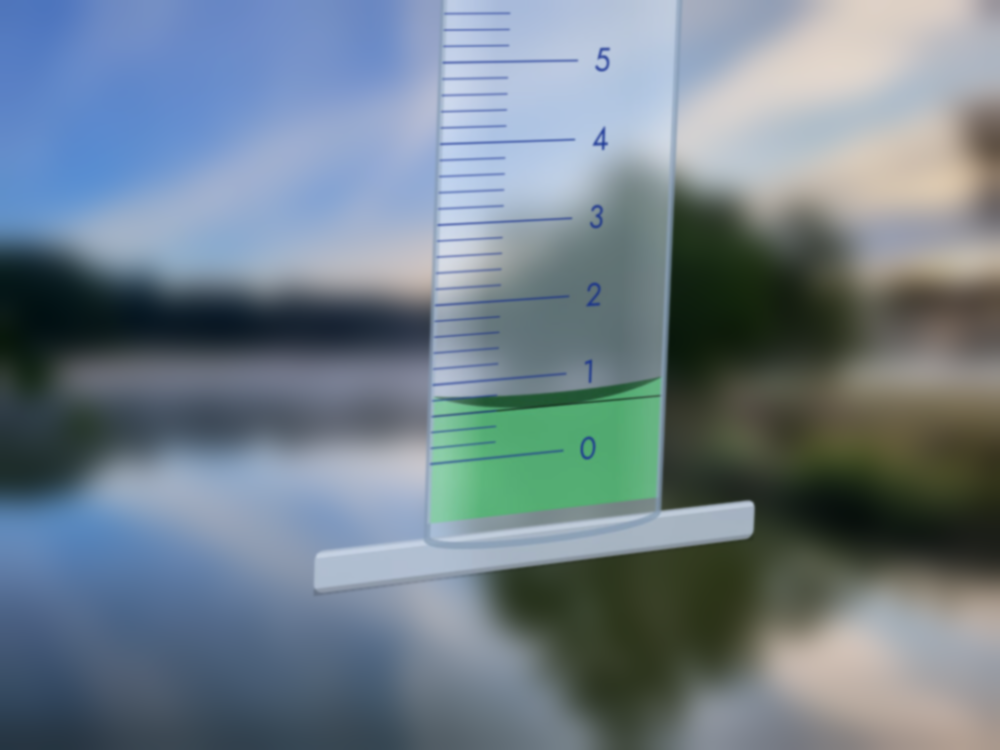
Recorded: value=0.6 unit=mL
